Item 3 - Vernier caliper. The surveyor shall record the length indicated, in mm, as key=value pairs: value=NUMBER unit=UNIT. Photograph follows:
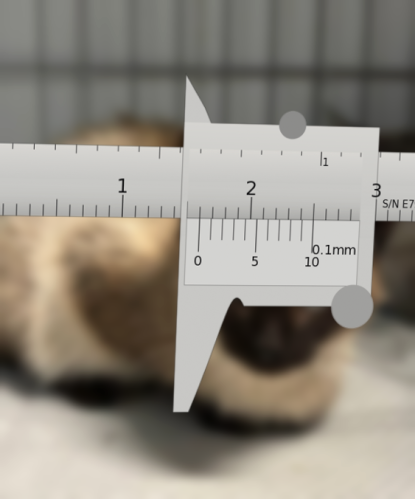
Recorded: value=16.0 unit=mm
